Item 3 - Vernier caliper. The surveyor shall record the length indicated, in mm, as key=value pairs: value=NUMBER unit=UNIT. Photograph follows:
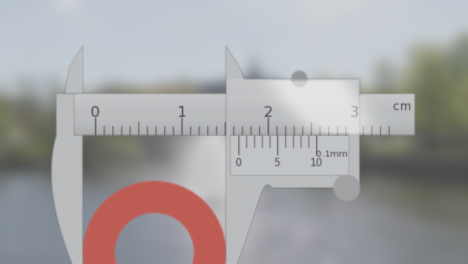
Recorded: value=16.6 unit=mm
